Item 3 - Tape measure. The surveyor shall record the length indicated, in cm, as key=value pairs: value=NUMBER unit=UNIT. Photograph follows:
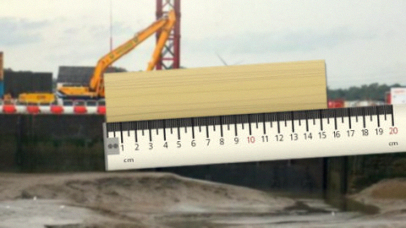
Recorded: value=15.5 unit=cm
